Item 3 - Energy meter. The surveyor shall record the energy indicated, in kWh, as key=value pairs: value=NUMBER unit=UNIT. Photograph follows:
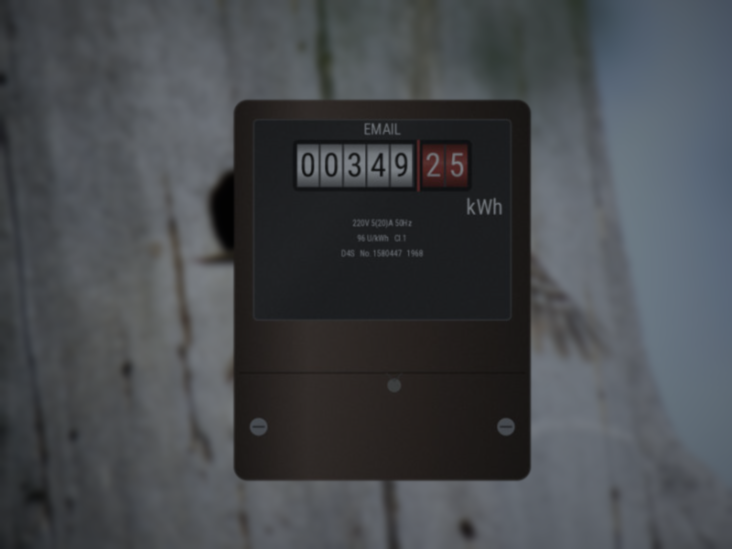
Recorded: value=349.25 unit=kWh
